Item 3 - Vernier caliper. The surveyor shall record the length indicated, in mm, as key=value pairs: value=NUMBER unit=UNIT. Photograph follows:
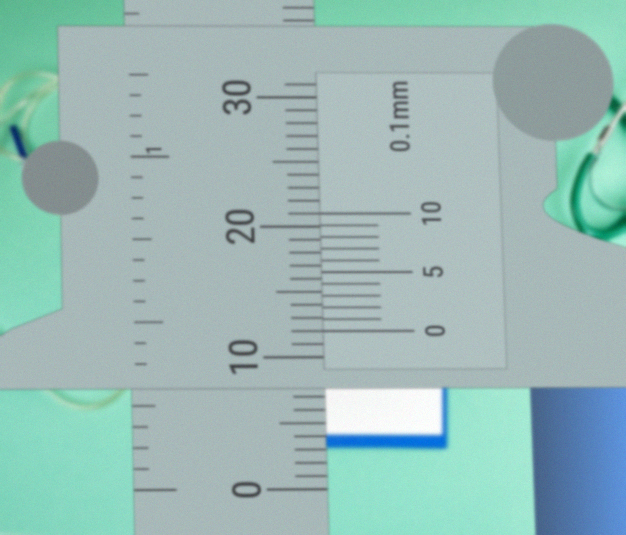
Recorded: value=12.0 unit=mm
